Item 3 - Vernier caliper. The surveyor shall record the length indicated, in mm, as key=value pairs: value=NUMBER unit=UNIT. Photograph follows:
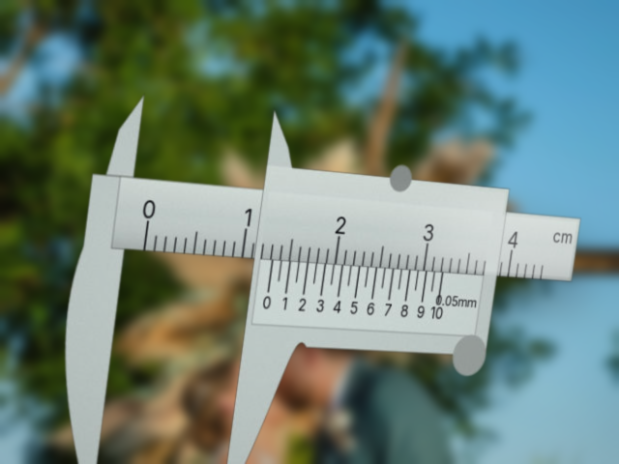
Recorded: value=13.2 unit=mm
